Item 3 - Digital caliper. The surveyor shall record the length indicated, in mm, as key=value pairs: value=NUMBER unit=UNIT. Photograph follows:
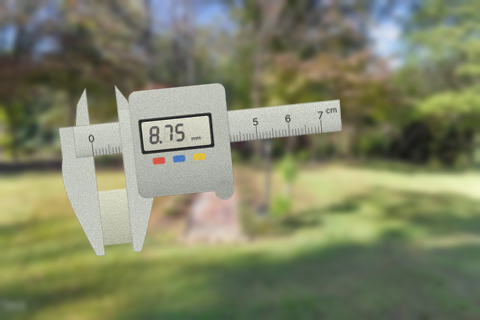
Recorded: value=8.75 unit=mm
